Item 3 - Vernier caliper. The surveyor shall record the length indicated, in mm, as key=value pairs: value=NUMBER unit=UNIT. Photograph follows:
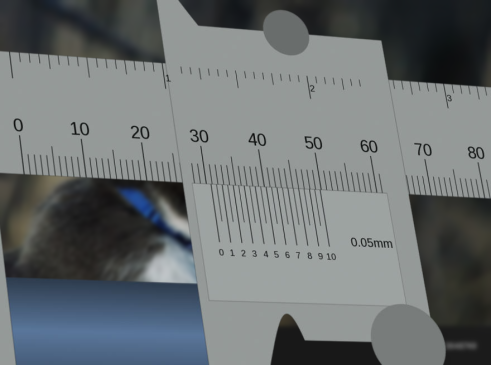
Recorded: value=30.8 unit=mm
